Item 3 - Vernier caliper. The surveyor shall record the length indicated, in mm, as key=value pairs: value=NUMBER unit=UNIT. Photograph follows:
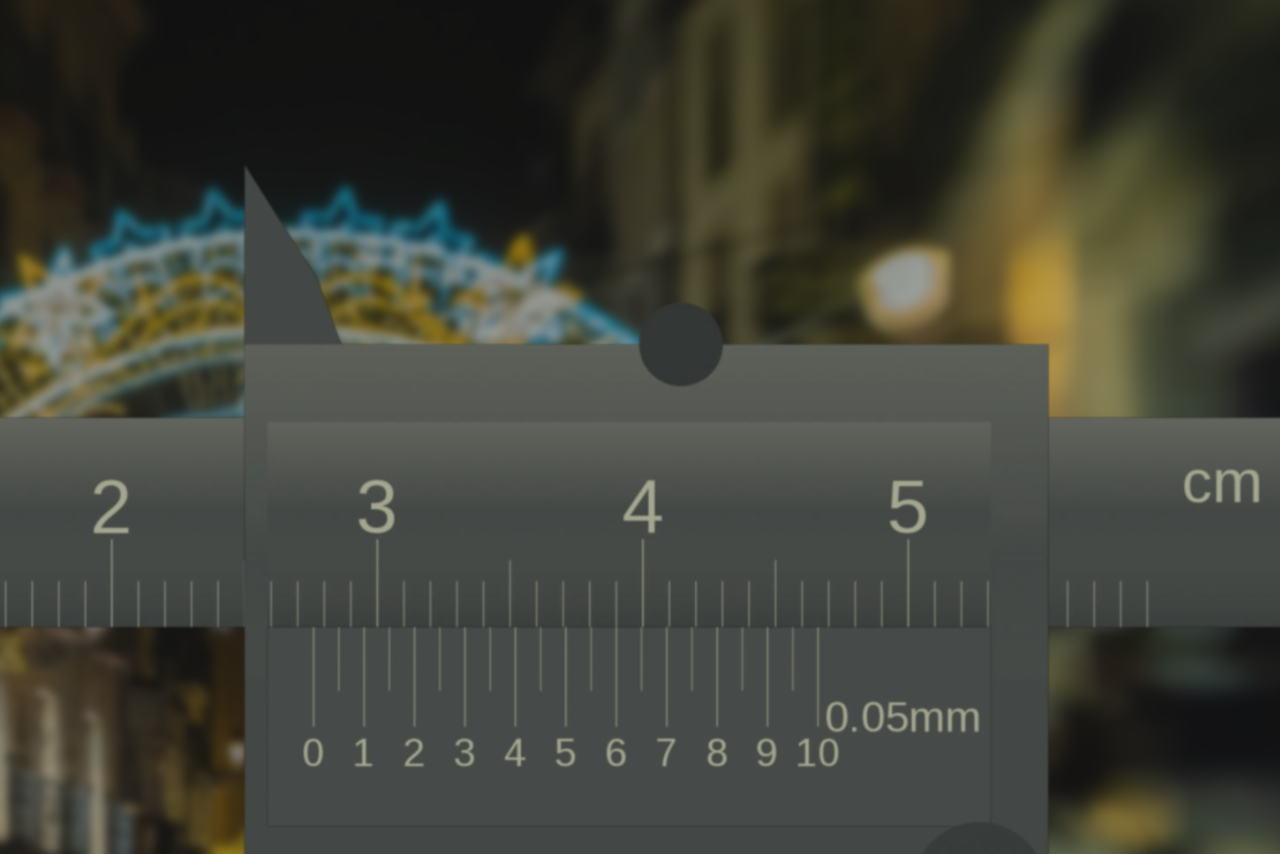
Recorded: value=27.6 unit=mm
